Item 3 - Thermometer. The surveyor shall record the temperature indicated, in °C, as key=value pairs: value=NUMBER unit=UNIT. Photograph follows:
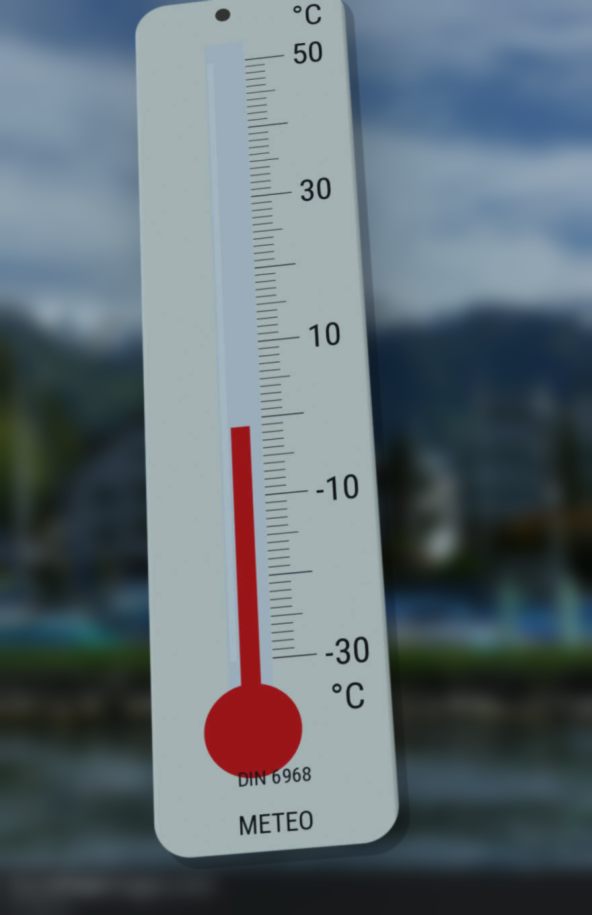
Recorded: value=-1 unit=°C
